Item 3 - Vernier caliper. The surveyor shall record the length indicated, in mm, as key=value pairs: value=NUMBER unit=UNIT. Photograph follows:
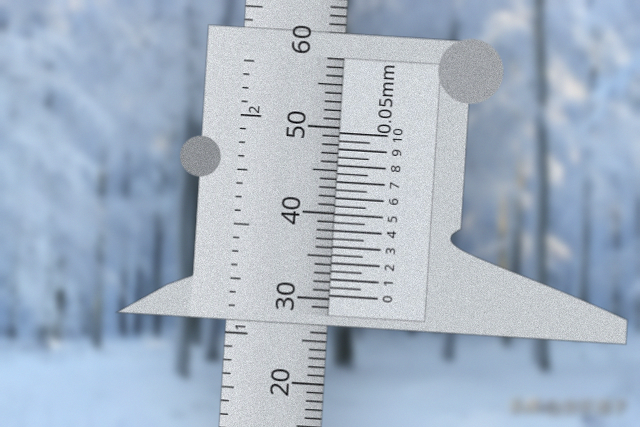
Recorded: value=30.4 unit=mm
